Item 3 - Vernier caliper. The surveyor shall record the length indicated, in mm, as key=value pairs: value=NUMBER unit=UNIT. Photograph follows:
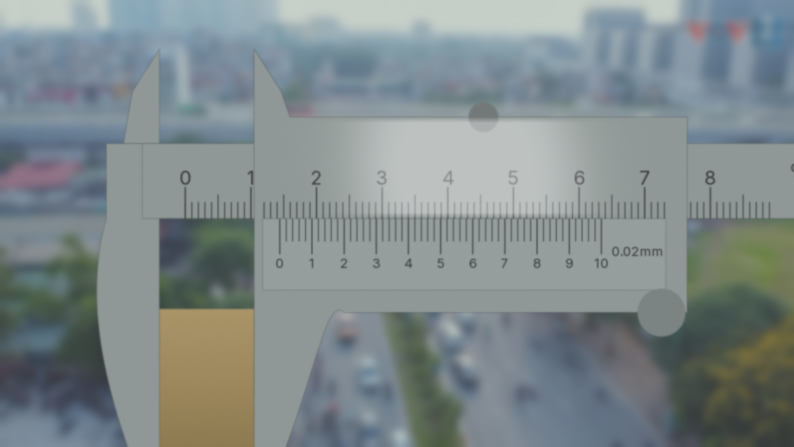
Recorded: value=14.4 unit=mm
